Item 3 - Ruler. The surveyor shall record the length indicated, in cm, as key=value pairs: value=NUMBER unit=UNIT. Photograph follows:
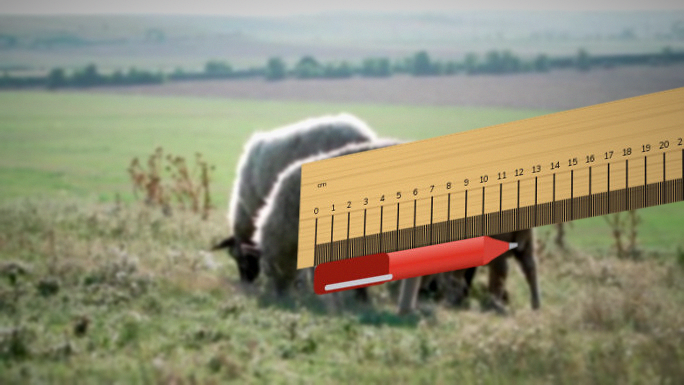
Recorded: value=12 unit=cm
